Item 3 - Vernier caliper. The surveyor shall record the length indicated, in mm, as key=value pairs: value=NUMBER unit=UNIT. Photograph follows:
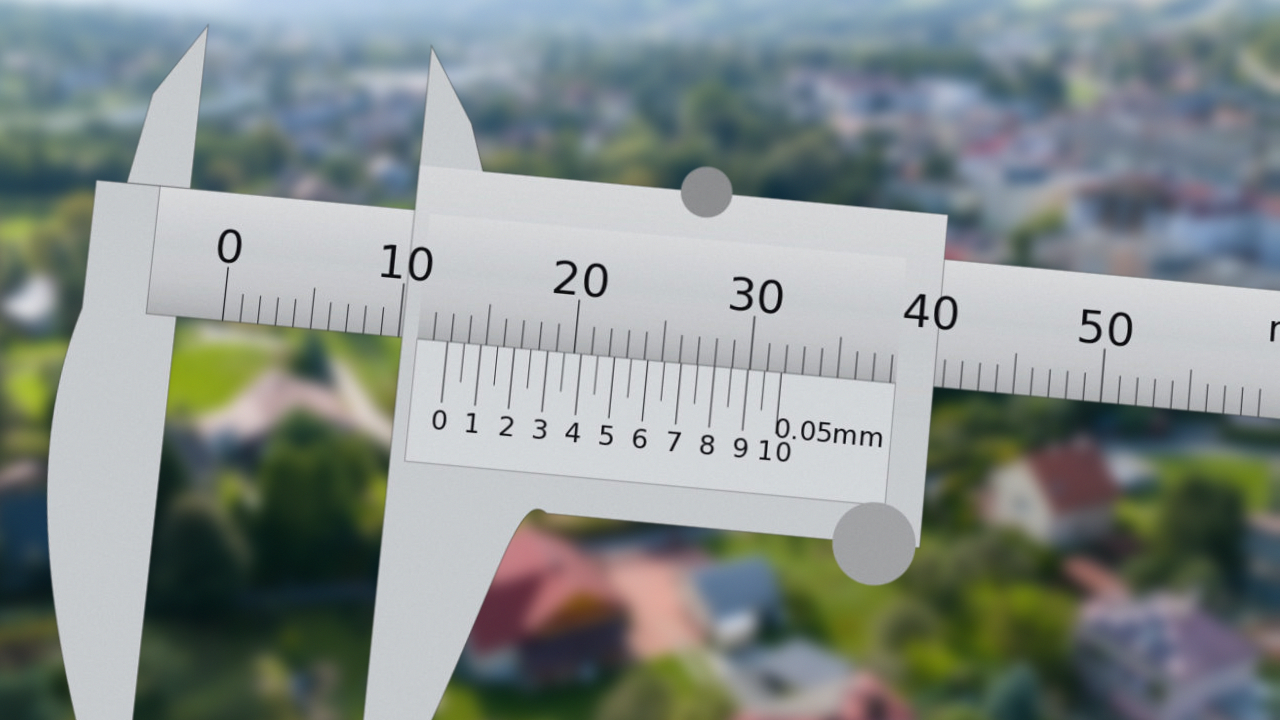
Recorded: value=12.8 unit=mm
